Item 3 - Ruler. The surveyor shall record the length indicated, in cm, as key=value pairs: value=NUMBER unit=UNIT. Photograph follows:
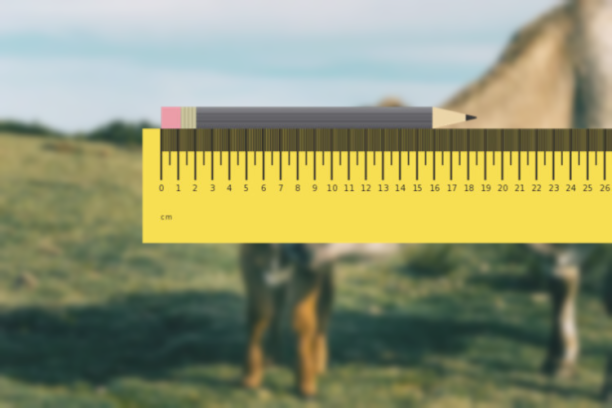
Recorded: value=18.5 unit=cm
